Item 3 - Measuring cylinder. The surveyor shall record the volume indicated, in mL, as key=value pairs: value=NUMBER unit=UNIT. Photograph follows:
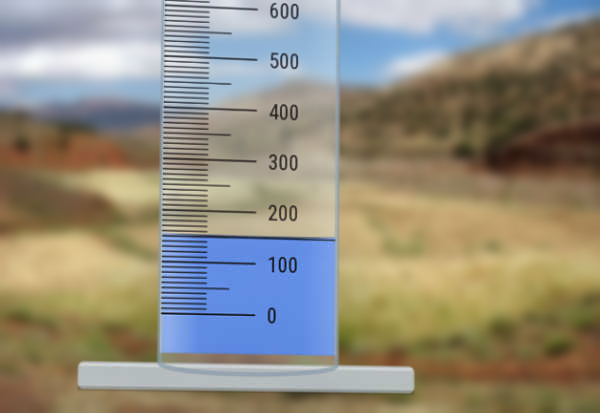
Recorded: value=150 unit=mL
